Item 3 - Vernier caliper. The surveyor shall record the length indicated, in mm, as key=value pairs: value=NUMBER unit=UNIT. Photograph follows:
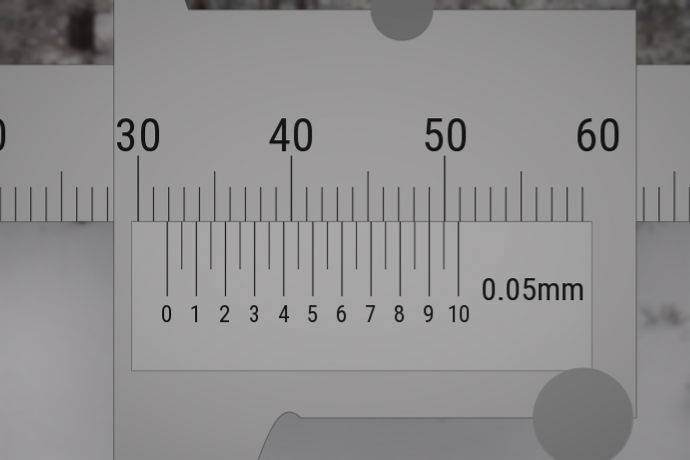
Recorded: value=31.9 unit=mm
